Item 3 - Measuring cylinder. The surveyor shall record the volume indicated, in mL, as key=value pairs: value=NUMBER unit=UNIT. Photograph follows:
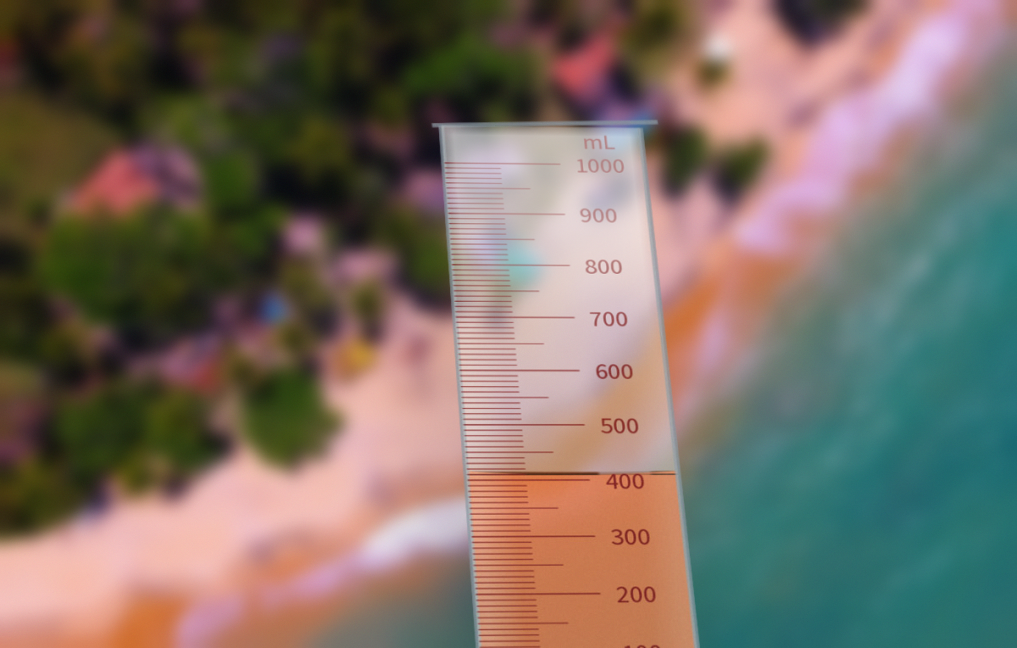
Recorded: value=410 unit=mL
